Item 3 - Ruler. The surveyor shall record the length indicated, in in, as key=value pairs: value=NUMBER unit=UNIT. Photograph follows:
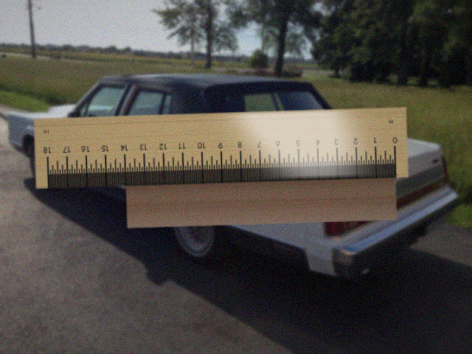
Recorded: value=14 unit=in
